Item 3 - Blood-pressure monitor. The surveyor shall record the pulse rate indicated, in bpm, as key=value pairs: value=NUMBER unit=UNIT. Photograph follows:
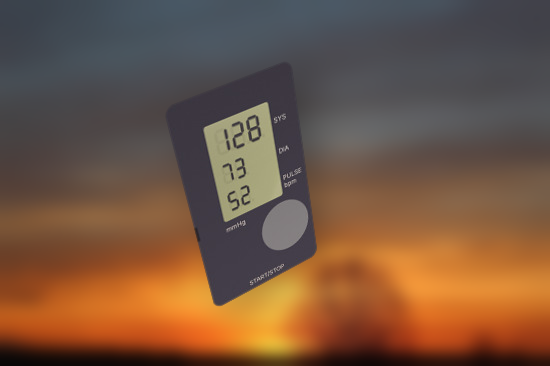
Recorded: value=52 unit=bpm
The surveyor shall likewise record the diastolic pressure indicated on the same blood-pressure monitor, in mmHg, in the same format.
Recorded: value=73 unit=mmHg
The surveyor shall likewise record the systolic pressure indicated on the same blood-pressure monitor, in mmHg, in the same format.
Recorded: value=128 unit=mmHg
